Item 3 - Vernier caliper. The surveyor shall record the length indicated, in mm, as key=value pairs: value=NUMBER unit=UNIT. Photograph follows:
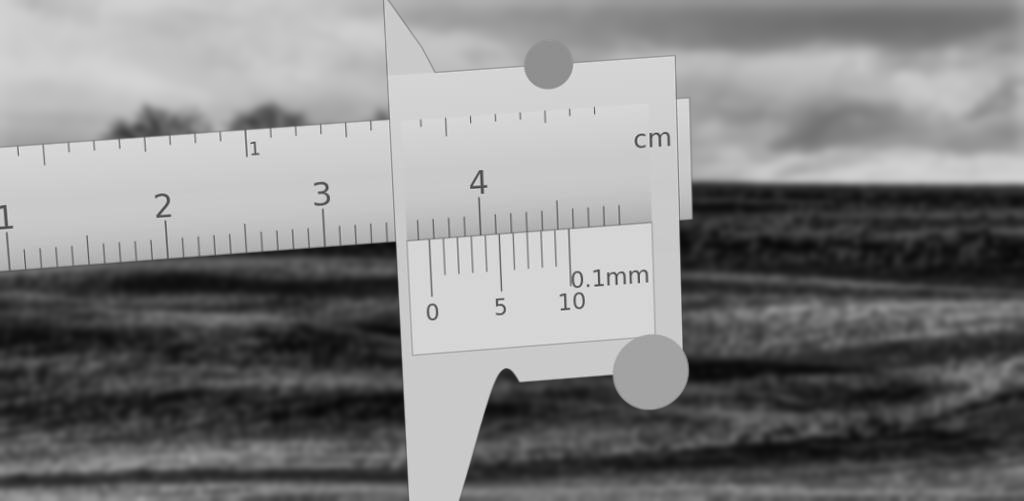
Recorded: value=36.7 unit=mm
